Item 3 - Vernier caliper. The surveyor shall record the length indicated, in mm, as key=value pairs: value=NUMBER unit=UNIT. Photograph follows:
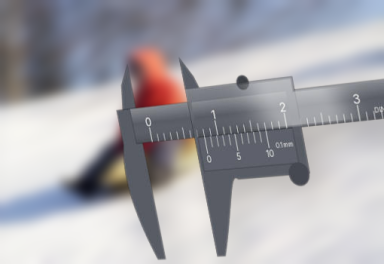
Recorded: value=8.0 unit=mm
